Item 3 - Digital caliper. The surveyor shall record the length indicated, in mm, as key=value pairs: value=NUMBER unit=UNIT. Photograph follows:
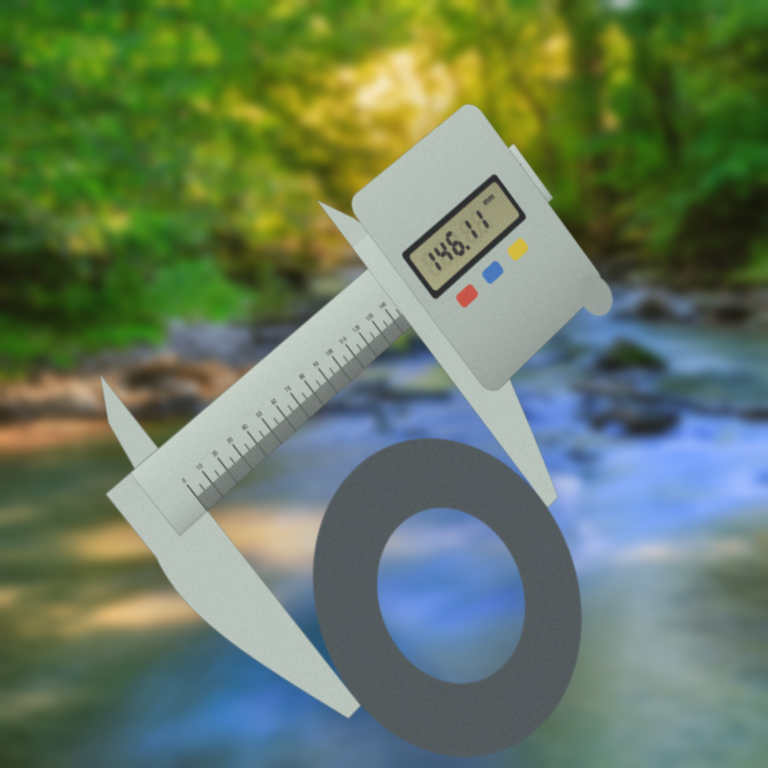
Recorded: value=146.11 unit=mm
